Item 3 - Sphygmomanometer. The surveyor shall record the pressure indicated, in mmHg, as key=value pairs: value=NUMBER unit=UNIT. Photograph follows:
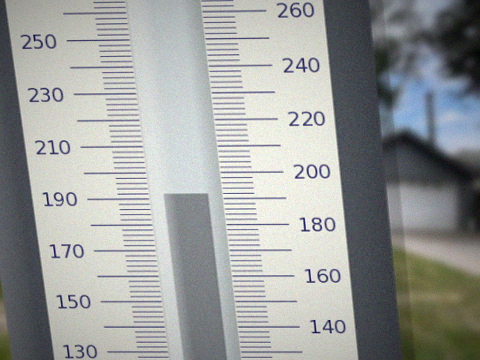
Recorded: value=192 unit=mmHg
